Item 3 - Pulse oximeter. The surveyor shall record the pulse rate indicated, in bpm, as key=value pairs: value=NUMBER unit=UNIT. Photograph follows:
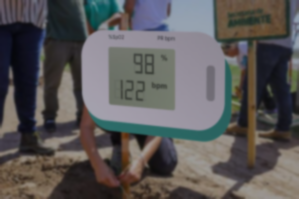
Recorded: value=122 unit=bpm
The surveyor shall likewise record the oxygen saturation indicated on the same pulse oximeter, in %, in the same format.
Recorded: value=98 unit=%
